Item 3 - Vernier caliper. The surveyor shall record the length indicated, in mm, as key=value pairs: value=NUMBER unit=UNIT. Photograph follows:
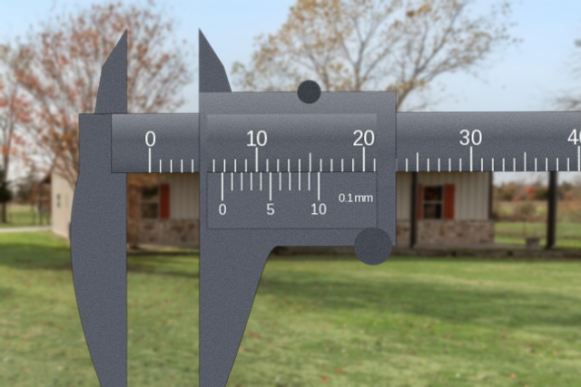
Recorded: value=6.8 unit=mm
